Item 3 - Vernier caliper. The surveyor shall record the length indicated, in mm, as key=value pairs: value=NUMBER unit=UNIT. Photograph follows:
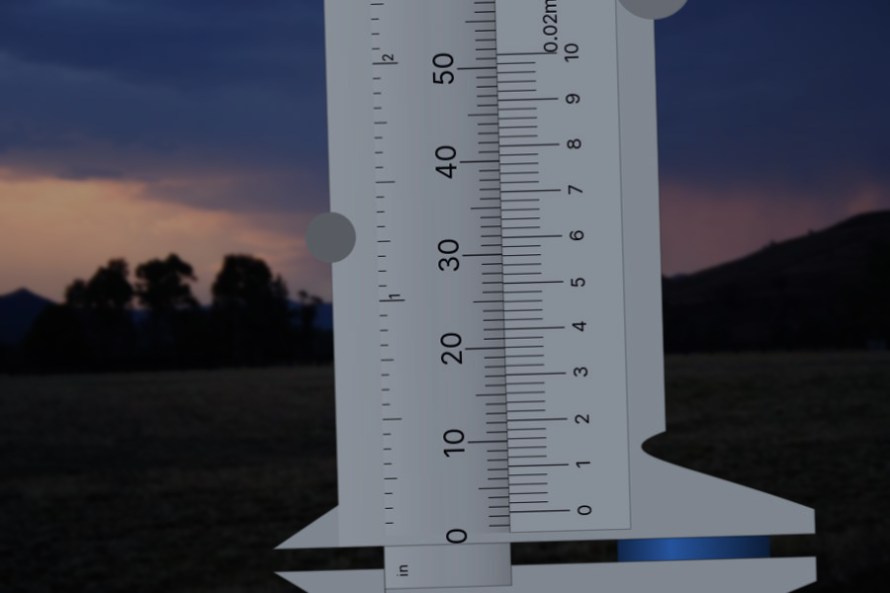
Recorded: value=2.4 unit=mm
